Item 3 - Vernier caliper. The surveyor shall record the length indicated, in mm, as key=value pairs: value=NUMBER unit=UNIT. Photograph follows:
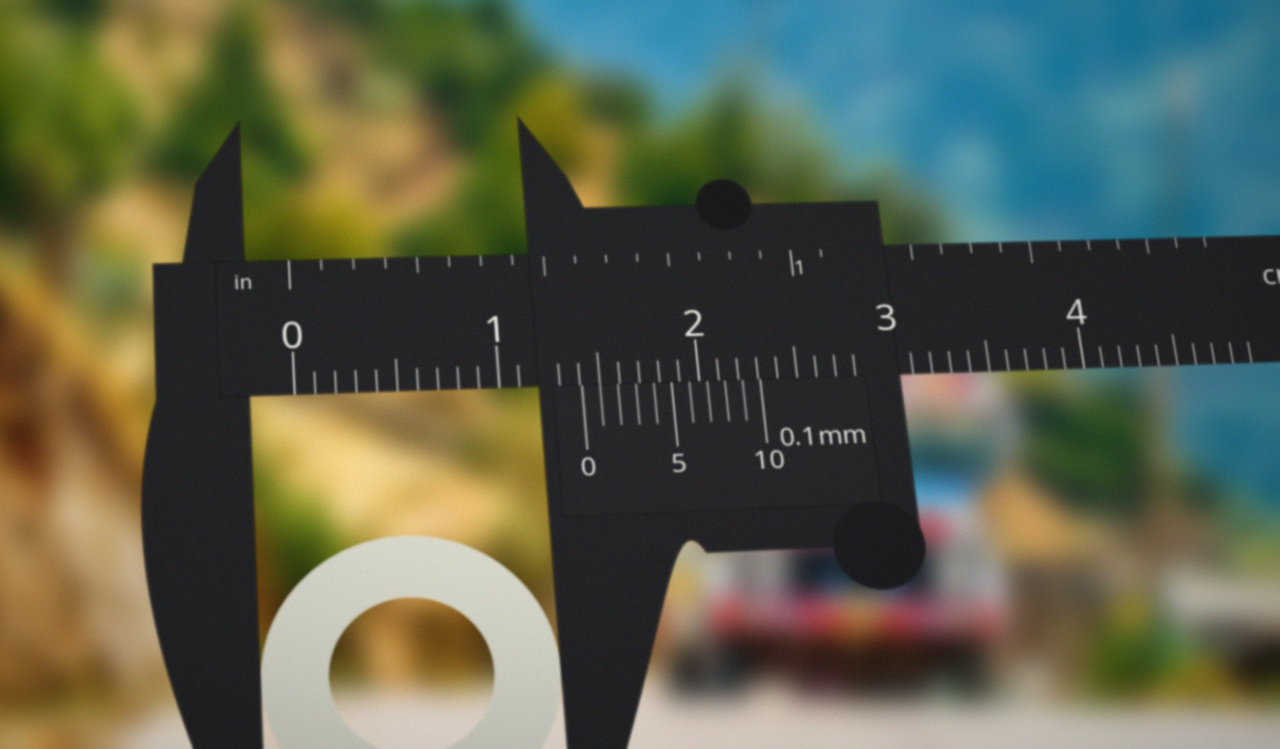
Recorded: value=14.1 unit=mm
